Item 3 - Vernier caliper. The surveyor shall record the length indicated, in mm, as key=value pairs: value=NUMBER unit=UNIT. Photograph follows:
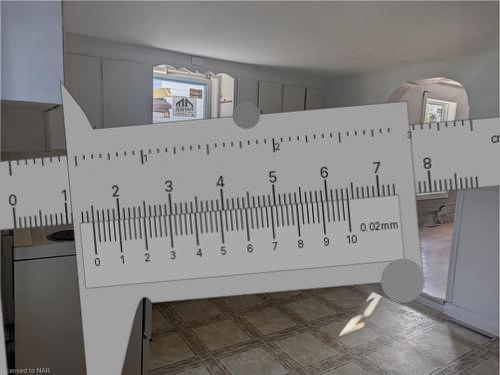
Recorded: value=15.0 unit=mm
